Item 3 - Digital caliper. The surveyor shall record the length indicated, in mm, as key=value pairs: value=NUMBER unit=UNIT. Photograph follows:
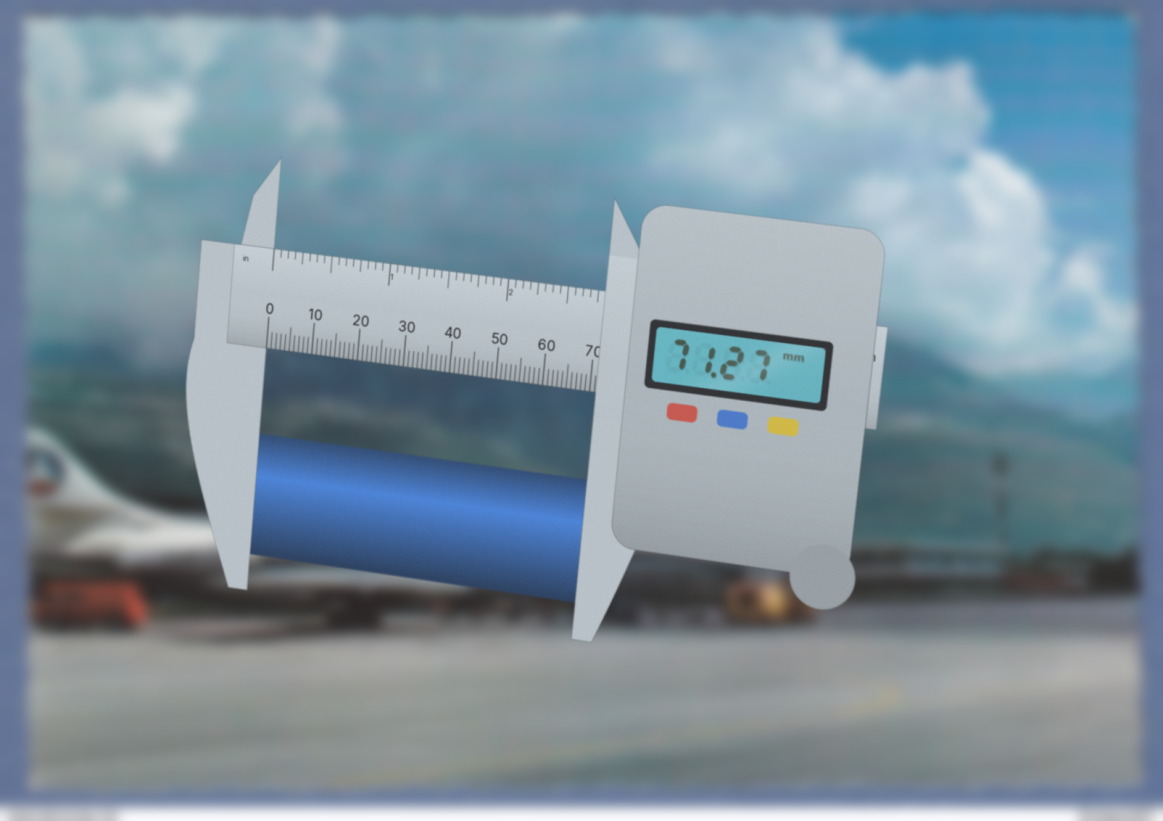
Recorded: value=71.27 unit=mm
